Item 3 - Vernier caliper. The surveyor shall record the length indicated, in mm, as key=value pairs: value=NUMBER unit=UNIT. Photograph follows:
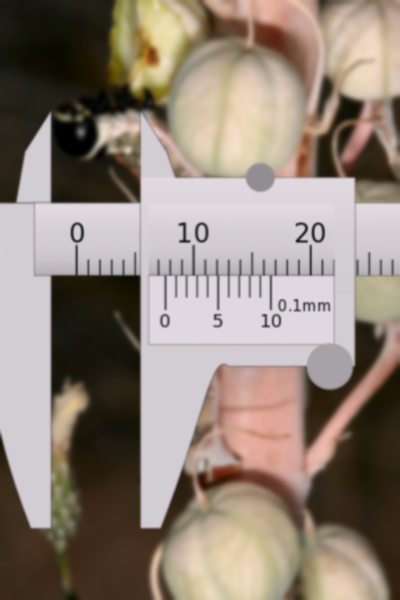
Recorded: value=7.6 unit=mm
